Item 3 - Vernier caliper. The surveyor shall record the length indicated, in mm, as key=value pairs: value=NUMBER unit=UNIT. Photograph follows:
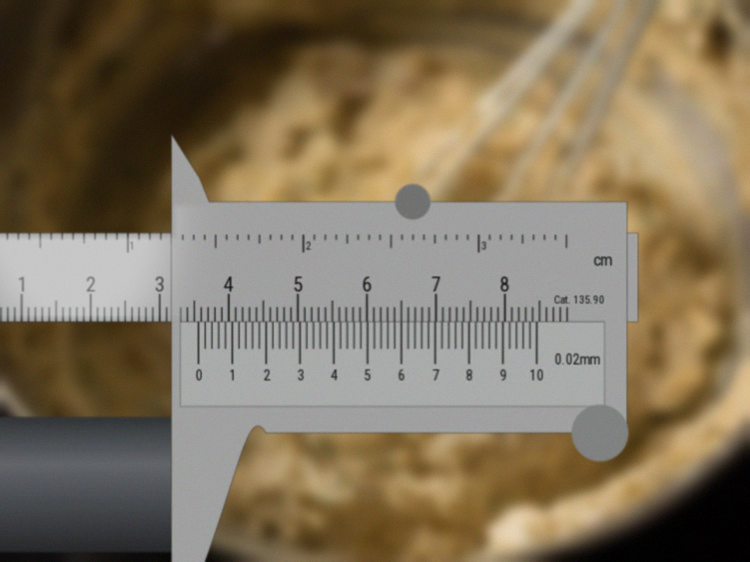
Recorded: value=35.6 unit=mm
